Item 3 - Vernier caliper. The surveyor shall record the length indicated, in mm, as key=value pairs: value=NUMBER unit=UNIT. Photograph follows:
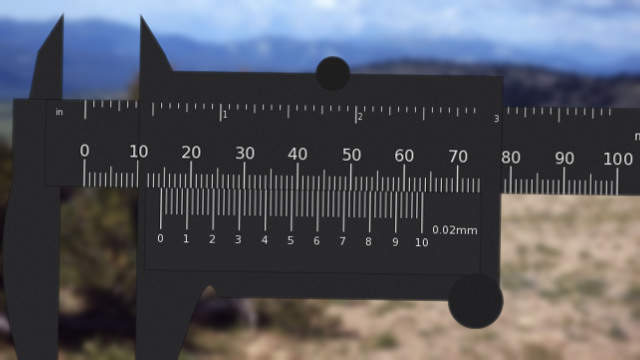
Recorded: value=14.5 unit=mm
